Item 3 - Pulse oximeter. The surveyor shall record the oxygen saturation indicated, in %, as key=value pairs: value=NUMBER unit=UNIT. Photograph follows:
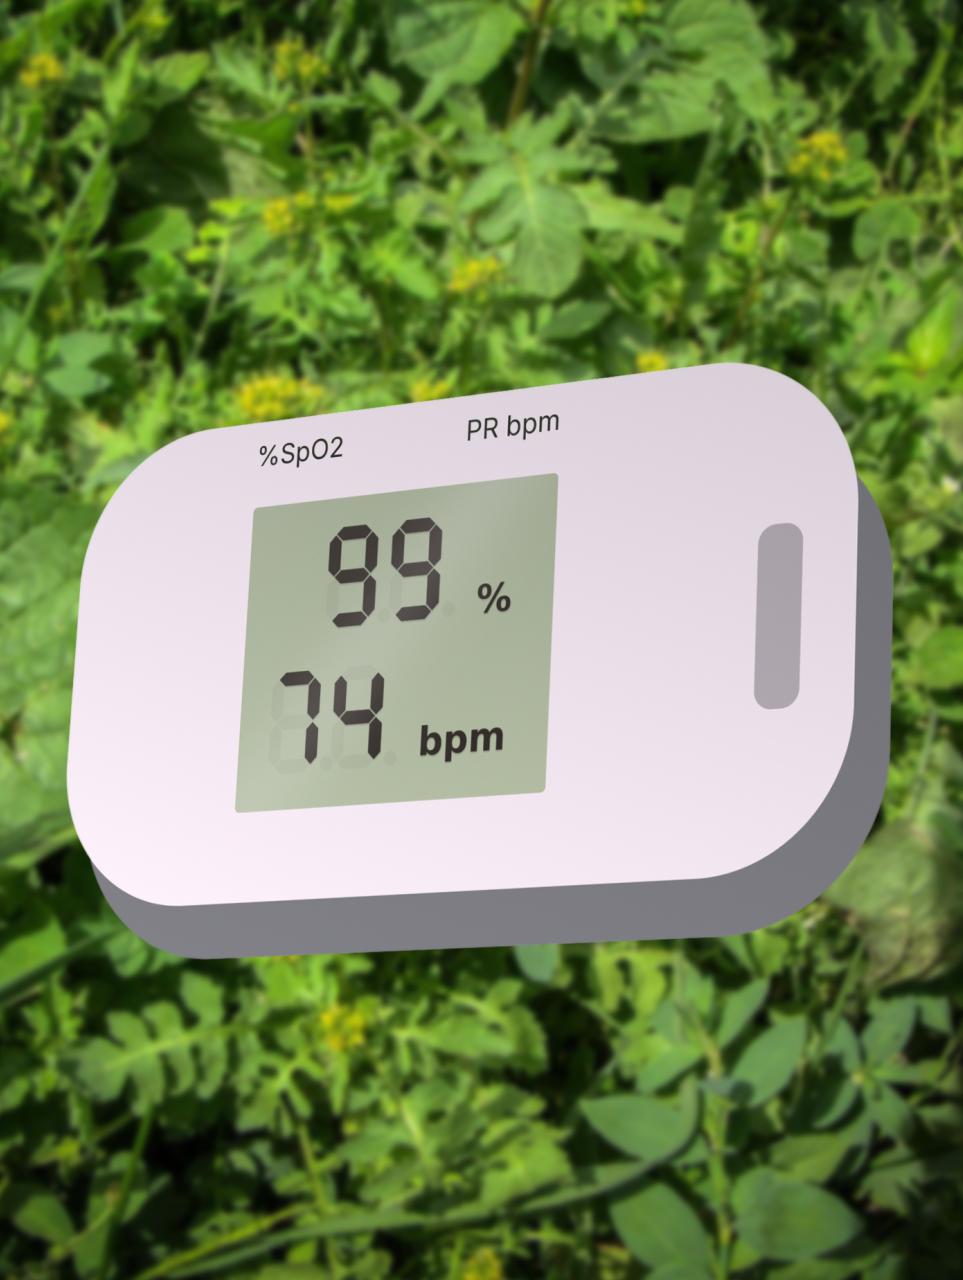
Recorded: value=99 unit=%
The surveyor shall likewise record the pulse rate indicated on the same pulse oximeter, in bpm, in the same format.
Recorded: value=74 unit=bpm
